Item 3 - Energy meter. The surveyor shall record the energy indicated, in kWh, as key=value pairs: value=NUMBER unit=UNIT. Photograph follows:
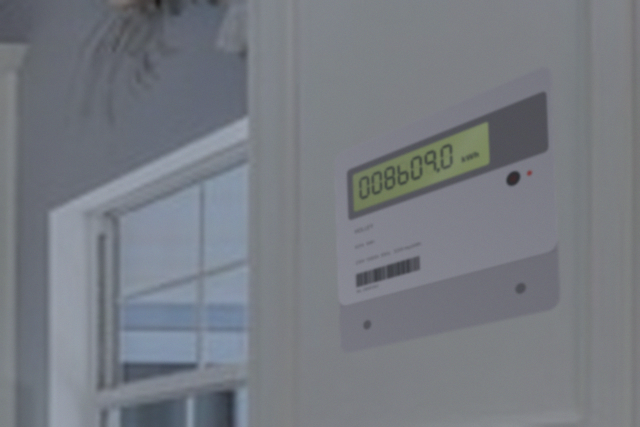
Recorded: value=8609.0 unit=kWh
